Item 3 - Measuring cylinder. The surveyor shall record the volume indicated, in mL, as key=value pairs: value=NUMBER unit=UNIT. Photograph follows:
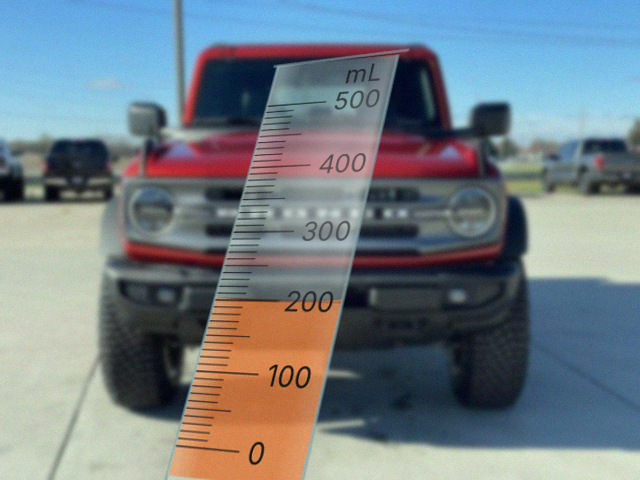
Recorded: value=200 unit=mL
